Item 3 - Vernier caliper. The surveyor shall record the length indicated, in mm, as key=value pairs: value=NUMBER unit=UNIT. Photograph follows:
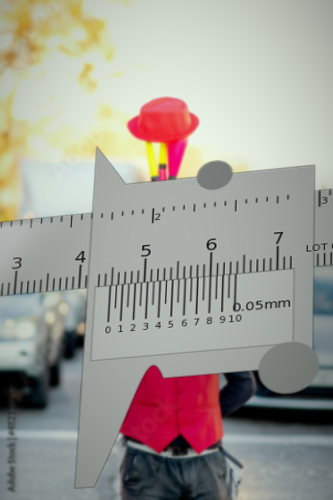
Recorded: value=44.8 unit=mm
